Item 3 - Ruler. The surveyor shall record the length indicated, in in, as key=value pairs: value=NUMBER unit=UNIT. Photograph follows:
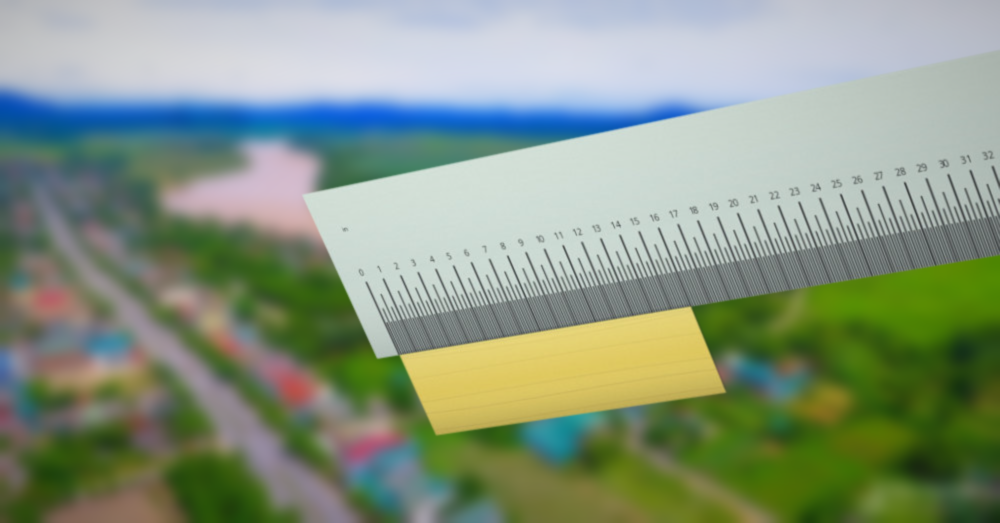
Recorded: value=16 unit=in
